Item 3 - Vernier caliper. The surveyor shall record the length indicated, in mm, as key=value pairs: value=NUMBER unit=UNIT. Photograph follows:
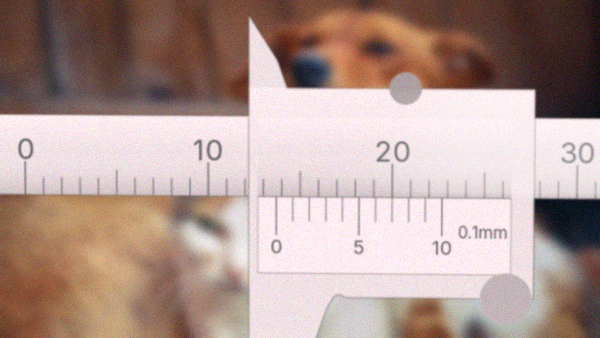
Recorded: value=13.7 unit=mm
